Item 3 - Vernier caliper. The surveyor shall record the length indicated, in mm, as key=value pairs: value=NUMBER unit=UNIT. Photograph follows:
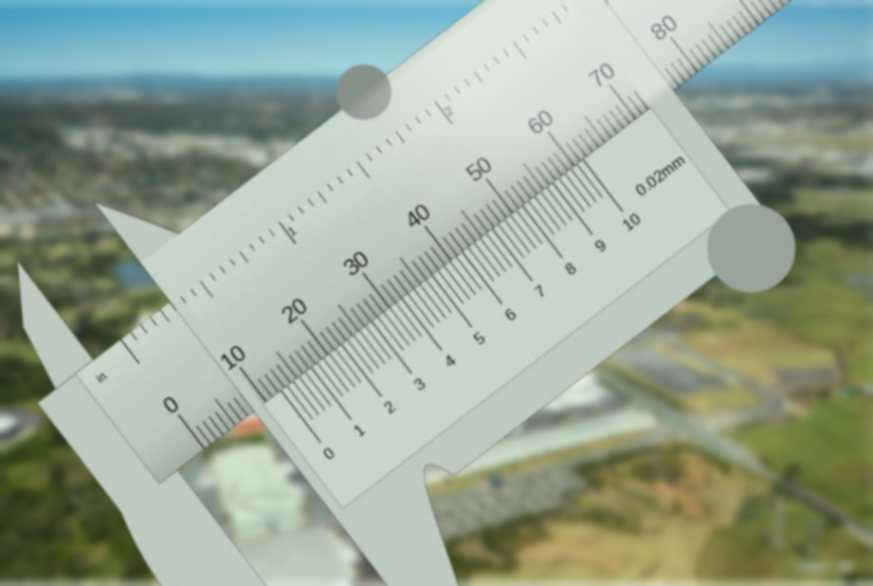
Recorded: value=12.4 unit=mm
